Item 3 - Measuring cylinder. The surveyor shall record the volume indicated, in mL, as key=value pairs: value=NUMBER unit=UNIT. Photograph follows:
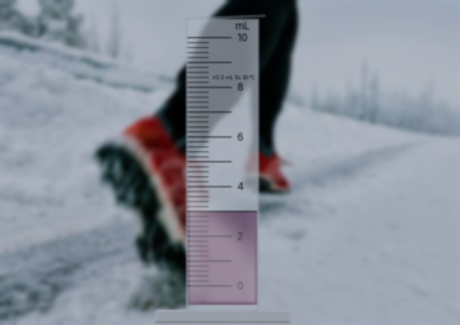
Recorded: value=3 unit=mL
